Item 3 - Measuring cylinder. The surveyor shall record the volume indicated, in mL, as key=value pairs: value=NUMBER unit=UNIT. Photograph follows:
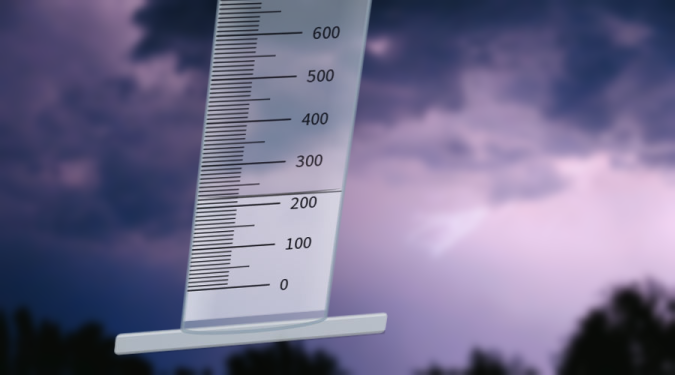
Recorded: value=220 unit=mL
